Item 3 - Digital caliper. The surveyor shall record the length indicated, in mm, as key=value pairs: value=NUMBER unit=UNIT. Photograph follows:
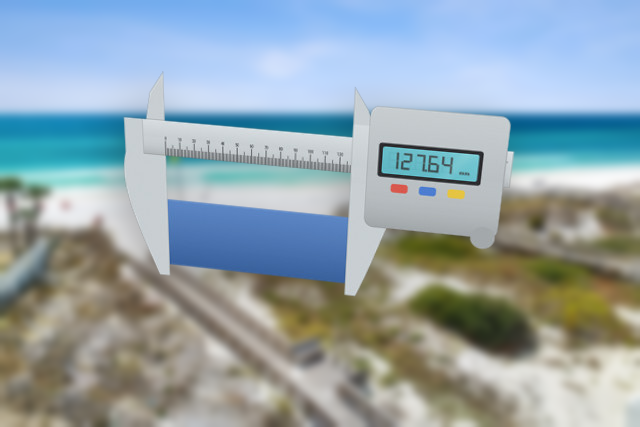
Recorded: value=127.64 unit=mm
